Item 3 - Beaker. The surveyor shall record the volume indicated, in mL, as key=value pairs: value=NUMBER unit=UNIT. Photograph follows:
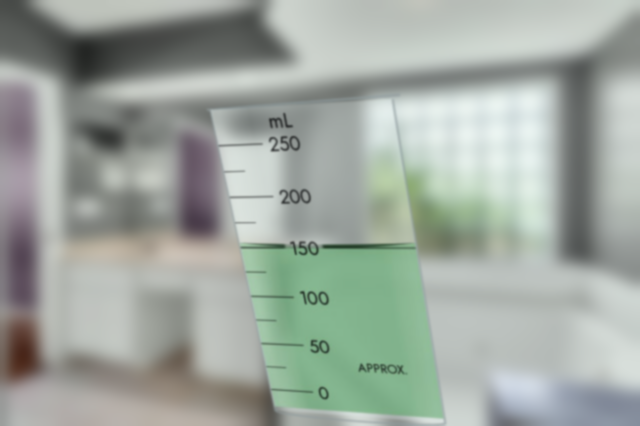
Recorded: value=150 unit=mL
